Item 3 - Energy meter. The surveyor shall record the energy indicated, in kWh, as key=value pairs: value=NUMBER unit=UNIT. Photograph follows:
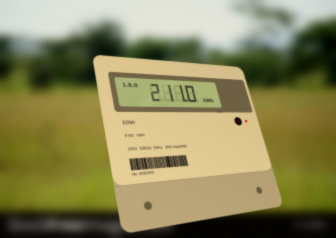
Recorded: value=211.0 unit=kWh
